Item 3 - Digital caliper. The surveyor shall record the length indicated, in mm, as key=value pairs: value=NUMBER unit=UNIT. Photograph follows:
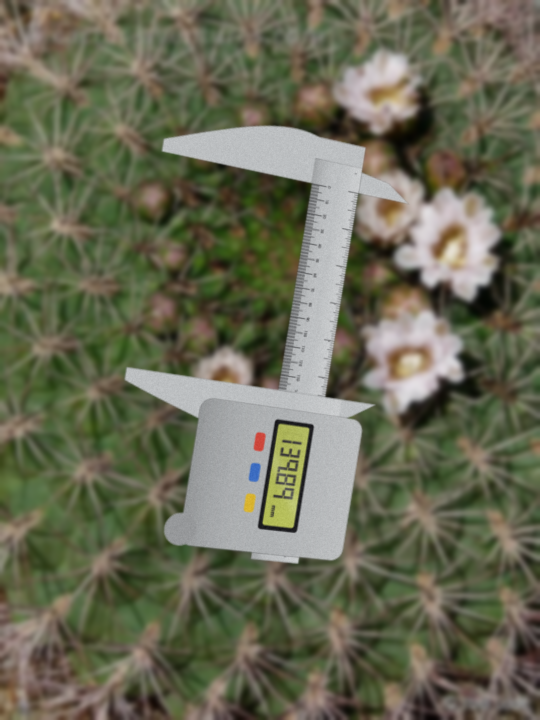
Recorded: value=139.89 unit=mm
